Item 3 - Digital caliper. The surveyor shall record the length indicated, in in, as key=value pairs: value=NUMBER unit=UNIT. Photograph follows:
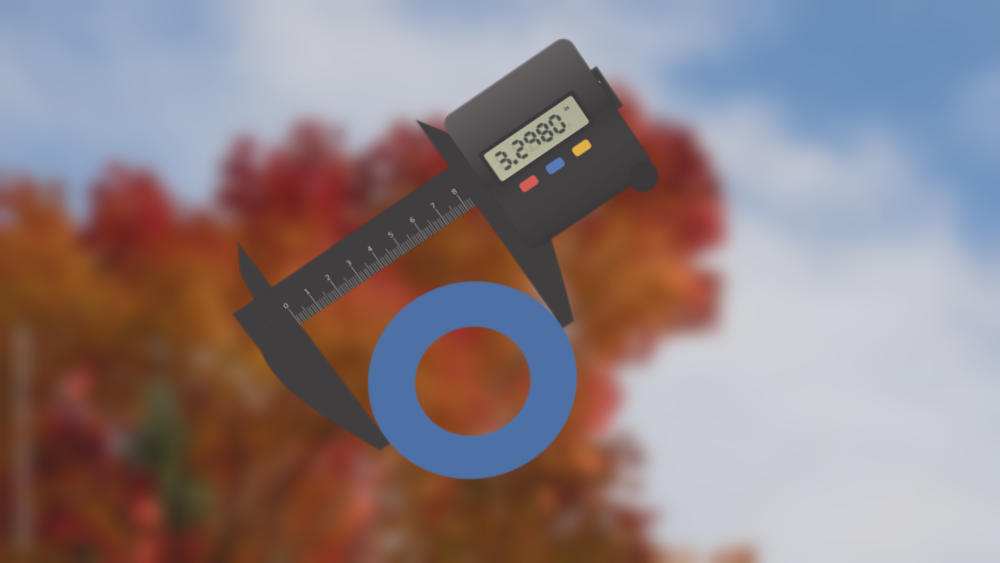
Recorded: value=3.2980 unit=in
